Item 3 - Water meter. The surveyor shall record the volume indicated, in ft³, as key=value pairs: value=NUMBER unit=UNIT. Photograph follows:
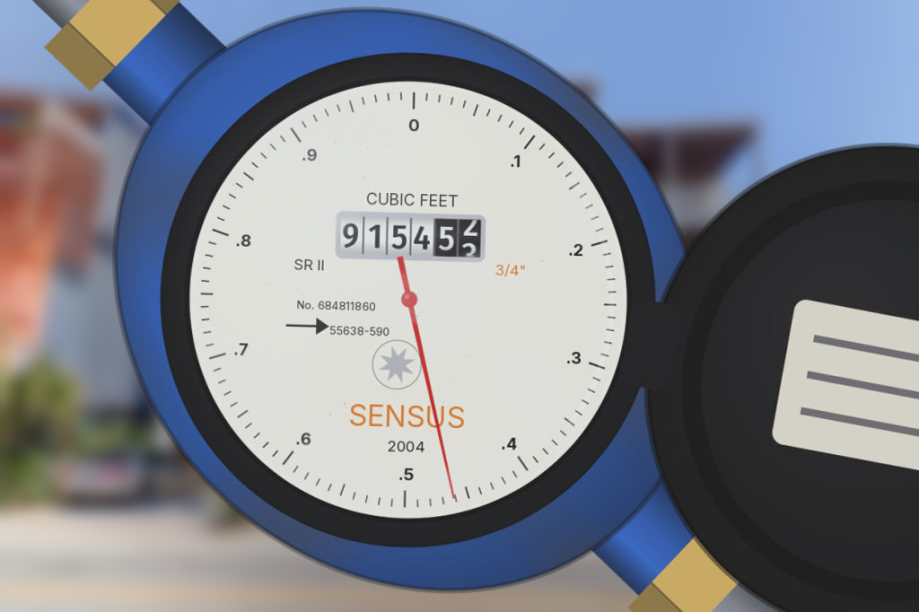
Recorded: value=915452.46 unit=ft³
